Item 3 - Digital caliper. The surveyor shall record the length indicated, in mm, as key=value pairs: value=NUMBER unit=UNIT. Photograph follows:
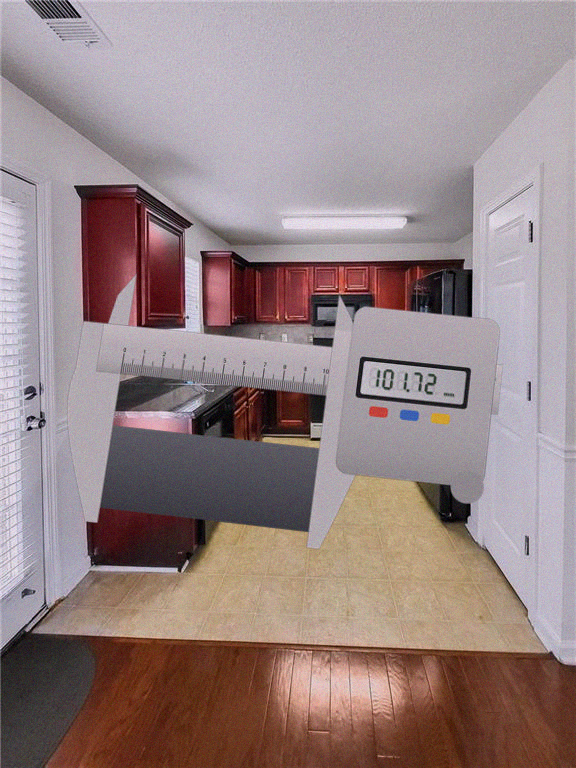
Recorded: value=101.72 unit=mm
